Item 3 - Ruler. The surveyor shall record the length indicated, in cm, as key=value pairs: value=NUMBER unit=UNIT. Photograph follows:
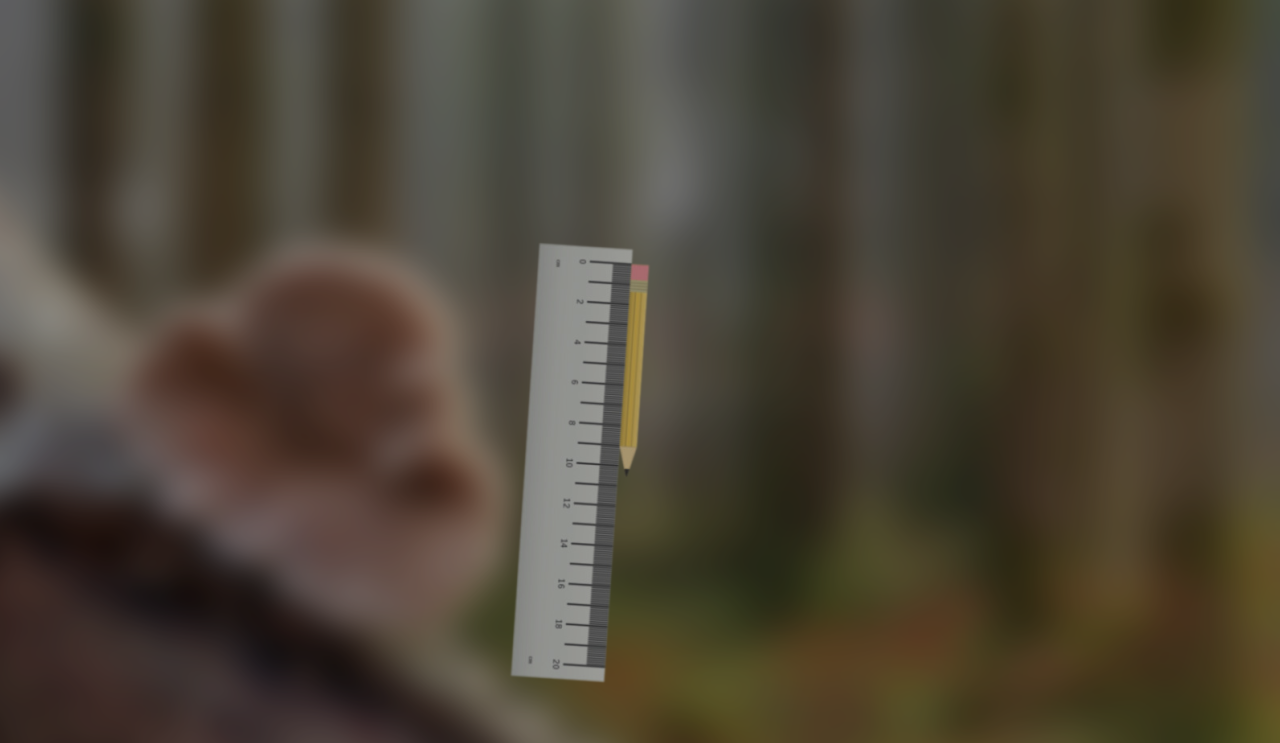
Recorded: value=10.5 unit=cm
